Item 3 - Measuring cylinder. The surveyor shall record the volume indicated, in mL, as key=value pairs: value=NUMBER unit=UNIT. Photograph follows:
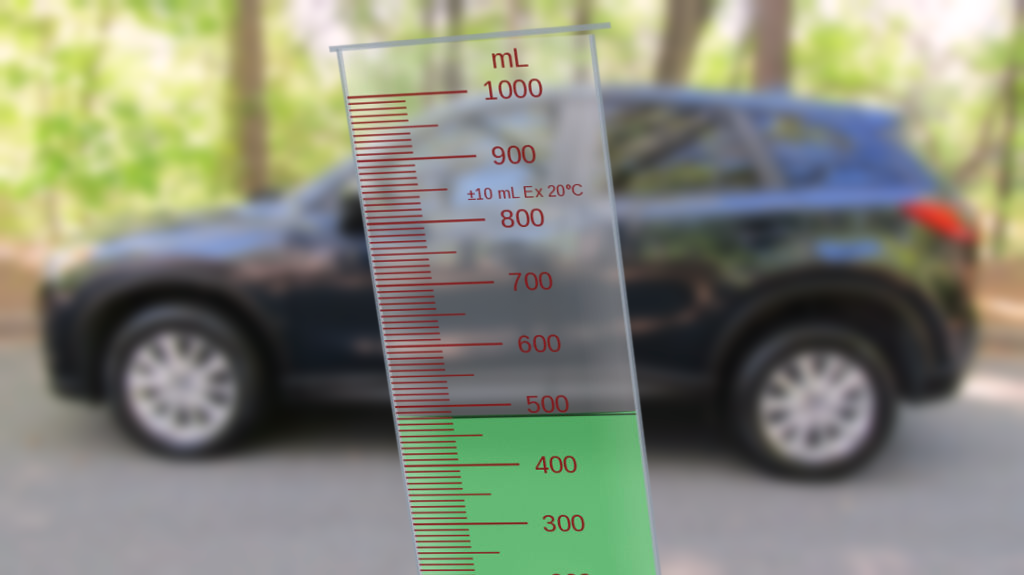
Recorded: value=480 unit=mL
